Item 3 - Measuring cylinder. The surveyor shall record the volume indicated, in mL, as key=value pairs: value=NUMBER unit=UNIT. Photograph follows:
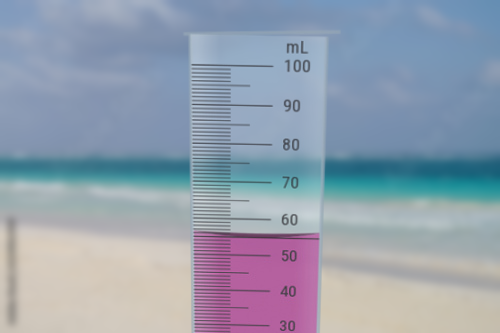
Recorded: value=55 unit=mL
